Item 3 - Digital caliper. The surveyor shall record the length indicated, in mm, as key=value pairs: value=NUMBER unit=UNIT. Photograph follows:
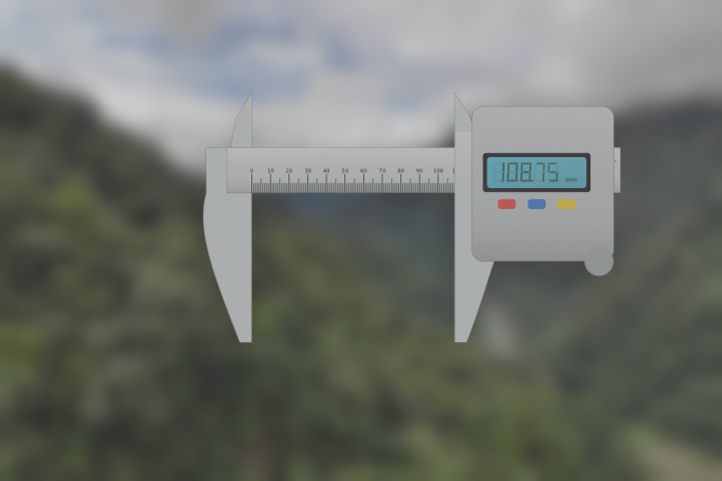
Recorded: value=108.75 unit=mm
